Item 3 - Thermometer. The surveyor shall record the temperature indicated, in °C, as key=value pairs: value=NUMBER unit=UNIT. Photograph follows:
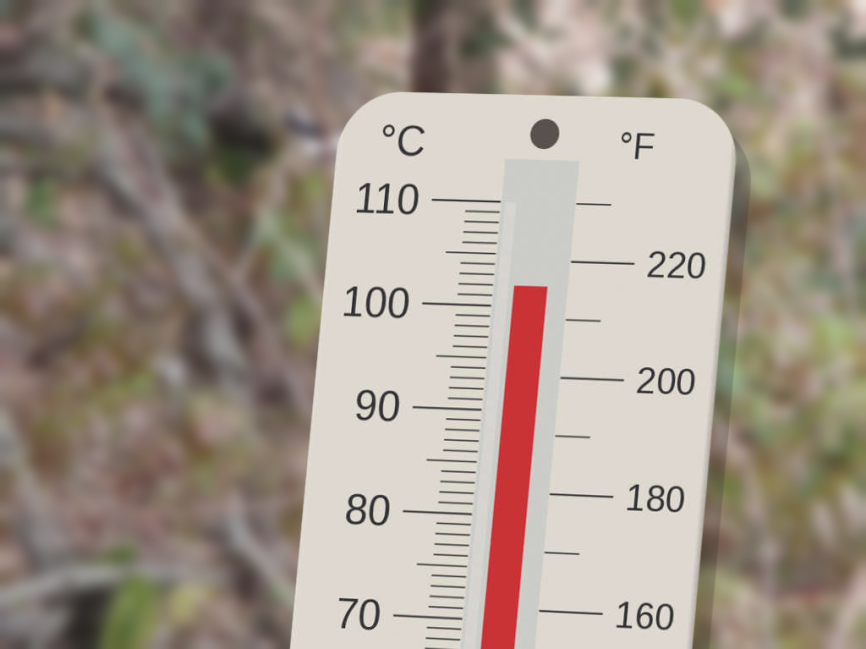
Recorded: value=102 unit=°C
